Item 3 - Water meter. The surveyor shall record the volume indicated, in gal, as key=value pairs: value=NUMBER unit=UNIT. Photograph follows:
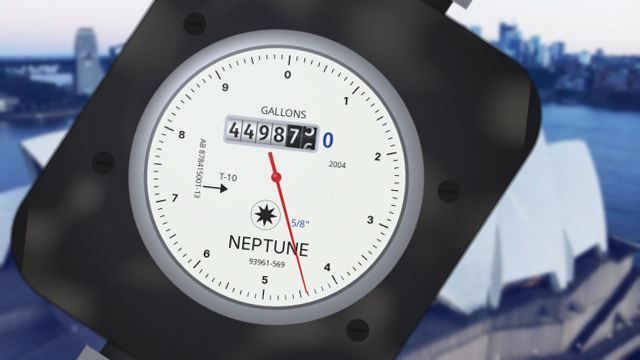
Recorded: value=4498754.4 unit=gal
